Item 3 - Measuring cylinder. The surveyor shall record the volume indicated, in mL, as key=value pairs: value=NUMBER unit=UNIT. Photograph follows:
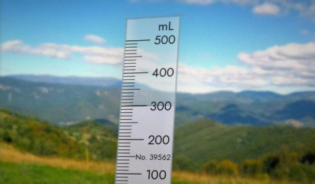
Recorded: value=300 unit=mL
